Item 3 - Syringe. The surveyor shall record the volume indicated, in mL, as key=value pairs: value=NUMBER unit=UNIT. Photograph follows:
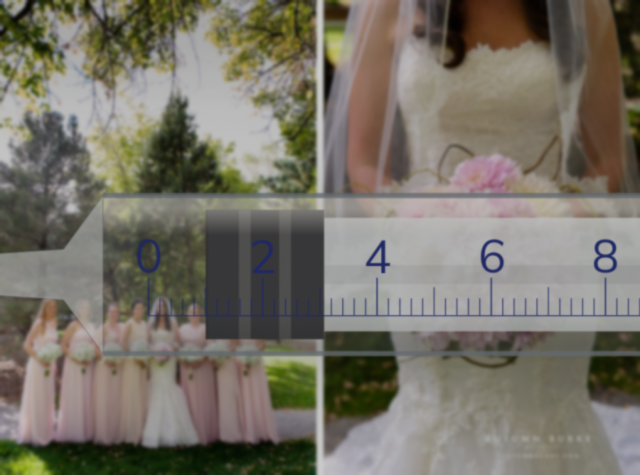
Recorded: value=1 unit=mL
